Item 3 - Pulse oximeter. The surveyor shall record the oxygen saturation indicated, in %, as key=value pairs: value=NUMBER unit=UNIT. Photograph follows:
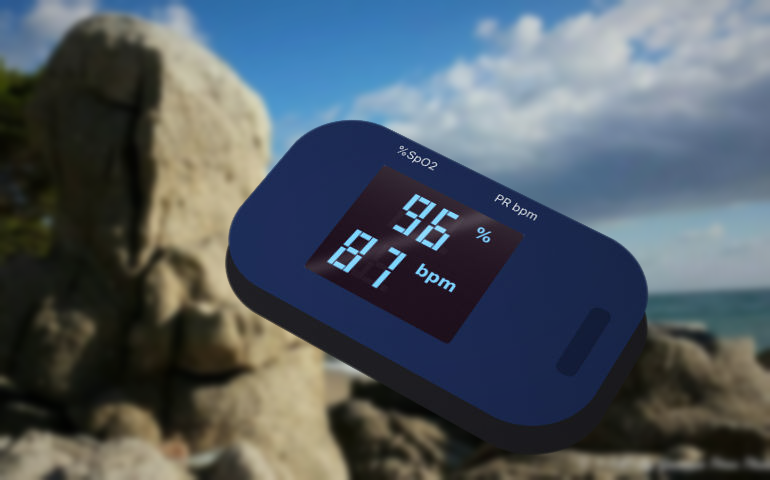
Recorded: value=96 unit=%
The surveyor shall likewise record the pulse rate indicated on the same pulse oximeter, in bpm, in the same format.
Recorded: value=87 unit=bpm
